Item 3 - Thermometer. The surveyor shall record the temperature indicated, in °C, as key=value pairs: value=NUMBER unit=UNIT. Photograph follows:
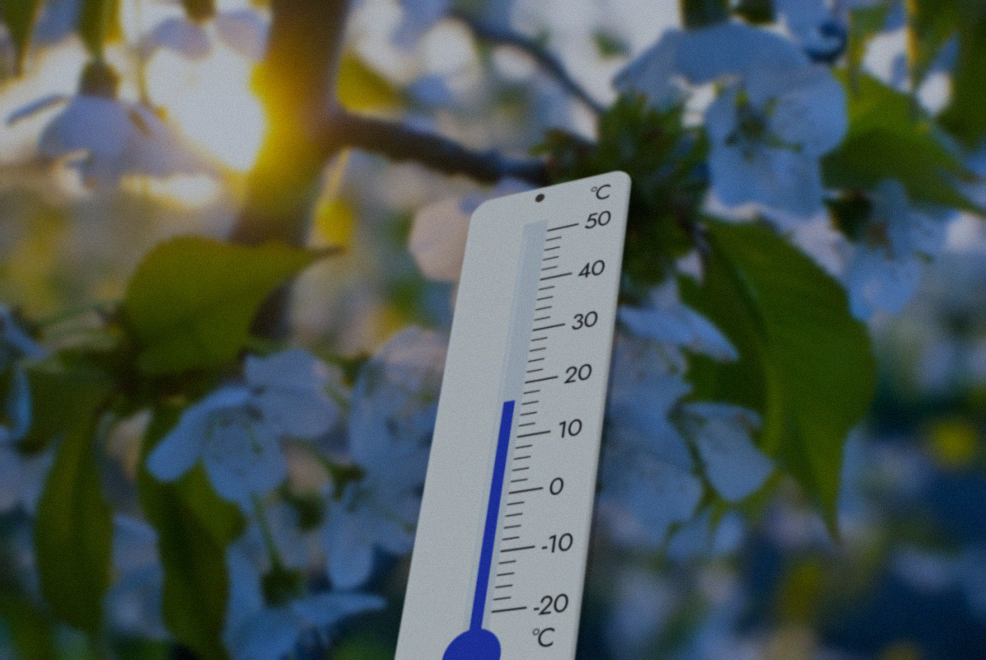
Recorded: value=17 unit=°C
